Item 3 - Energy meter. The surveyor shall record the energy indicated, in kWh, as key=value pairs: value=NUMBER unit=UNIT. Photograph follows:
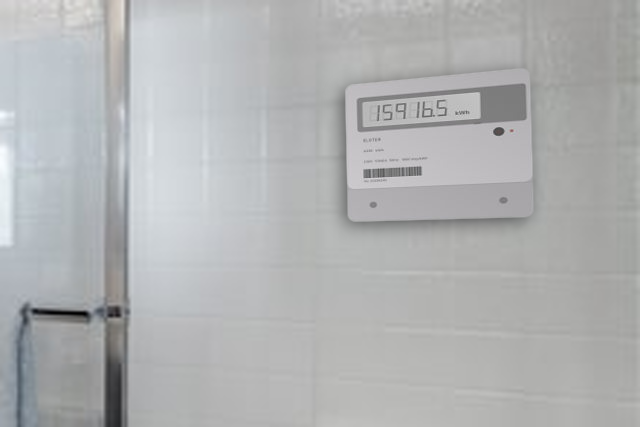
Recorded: value=15916.5 unit=kWh
